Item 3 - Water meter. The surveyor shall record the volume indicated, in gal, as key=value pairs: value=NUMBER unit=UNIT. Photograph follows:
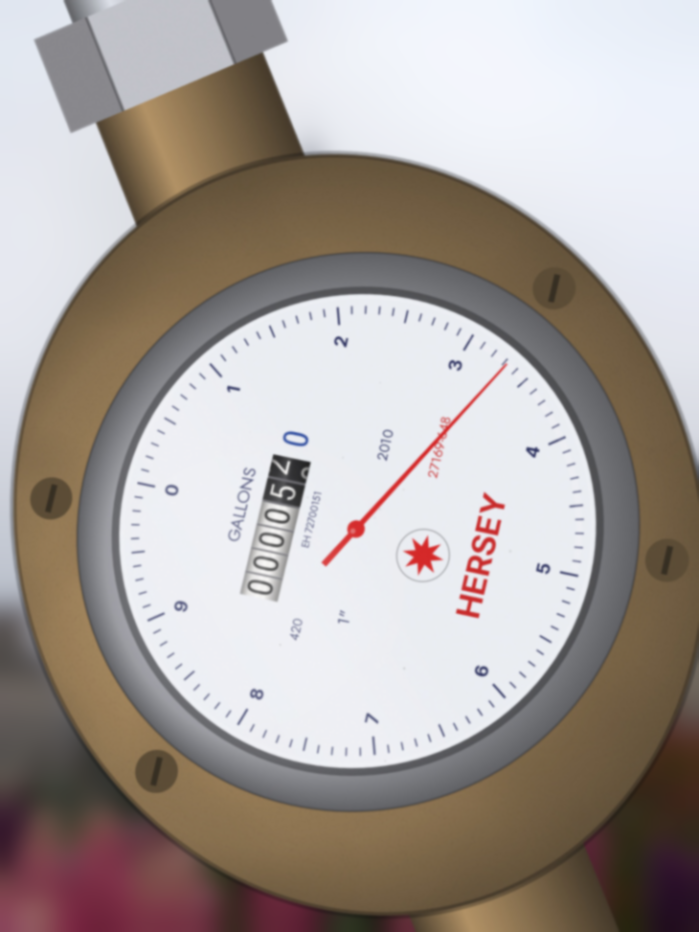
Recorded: value=523.3 unit=gal
